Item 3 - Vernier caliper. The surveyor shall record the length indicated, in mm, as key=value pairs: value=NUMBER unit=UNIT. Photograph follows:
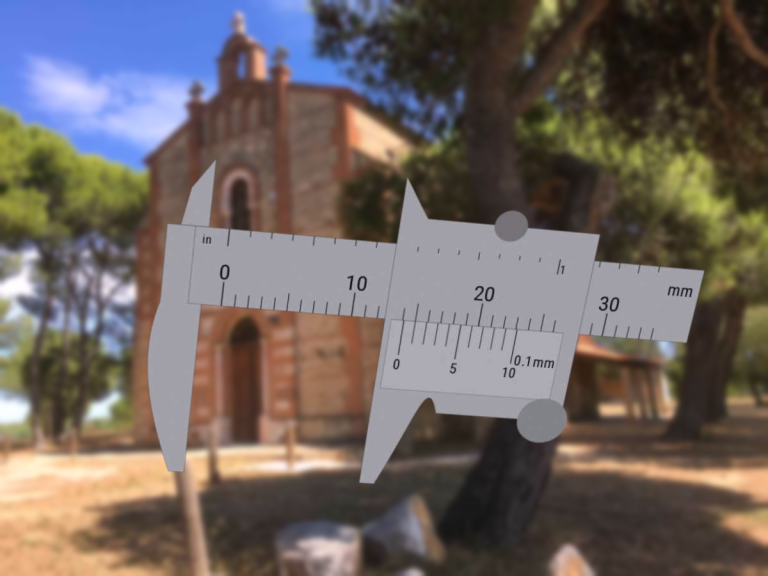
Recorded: value=14.1 unit=mm
